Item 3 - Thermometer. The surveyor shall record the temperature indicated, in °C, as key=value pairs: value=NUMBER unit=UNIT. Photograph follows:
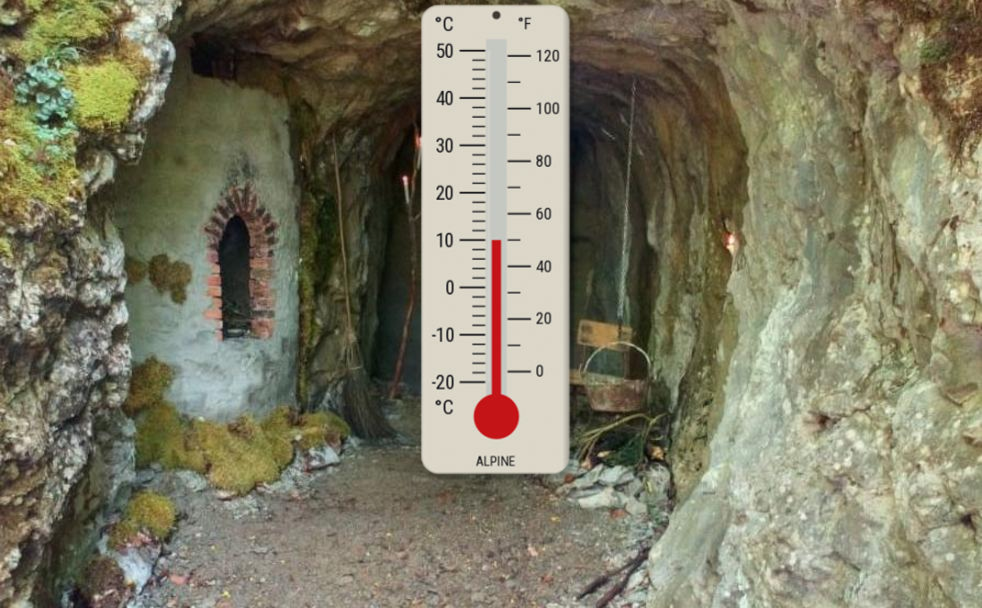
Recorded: value=10 unit=°C
